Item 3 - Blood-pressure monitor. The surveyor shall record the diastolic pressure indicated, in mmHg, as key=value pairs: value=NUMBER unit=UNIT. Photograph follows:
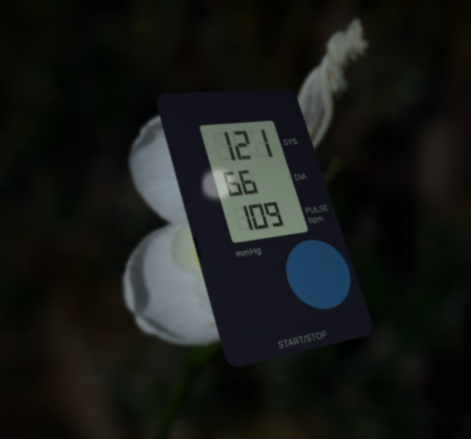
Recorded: value=66 unit=mmHg
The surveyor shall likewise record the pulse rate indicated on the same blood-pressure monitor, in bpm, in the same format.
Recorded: value=109 unit=bpm
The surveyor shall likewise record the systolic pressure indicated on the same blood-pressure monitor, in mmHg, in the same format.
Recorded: value=121 unit=mmHg
